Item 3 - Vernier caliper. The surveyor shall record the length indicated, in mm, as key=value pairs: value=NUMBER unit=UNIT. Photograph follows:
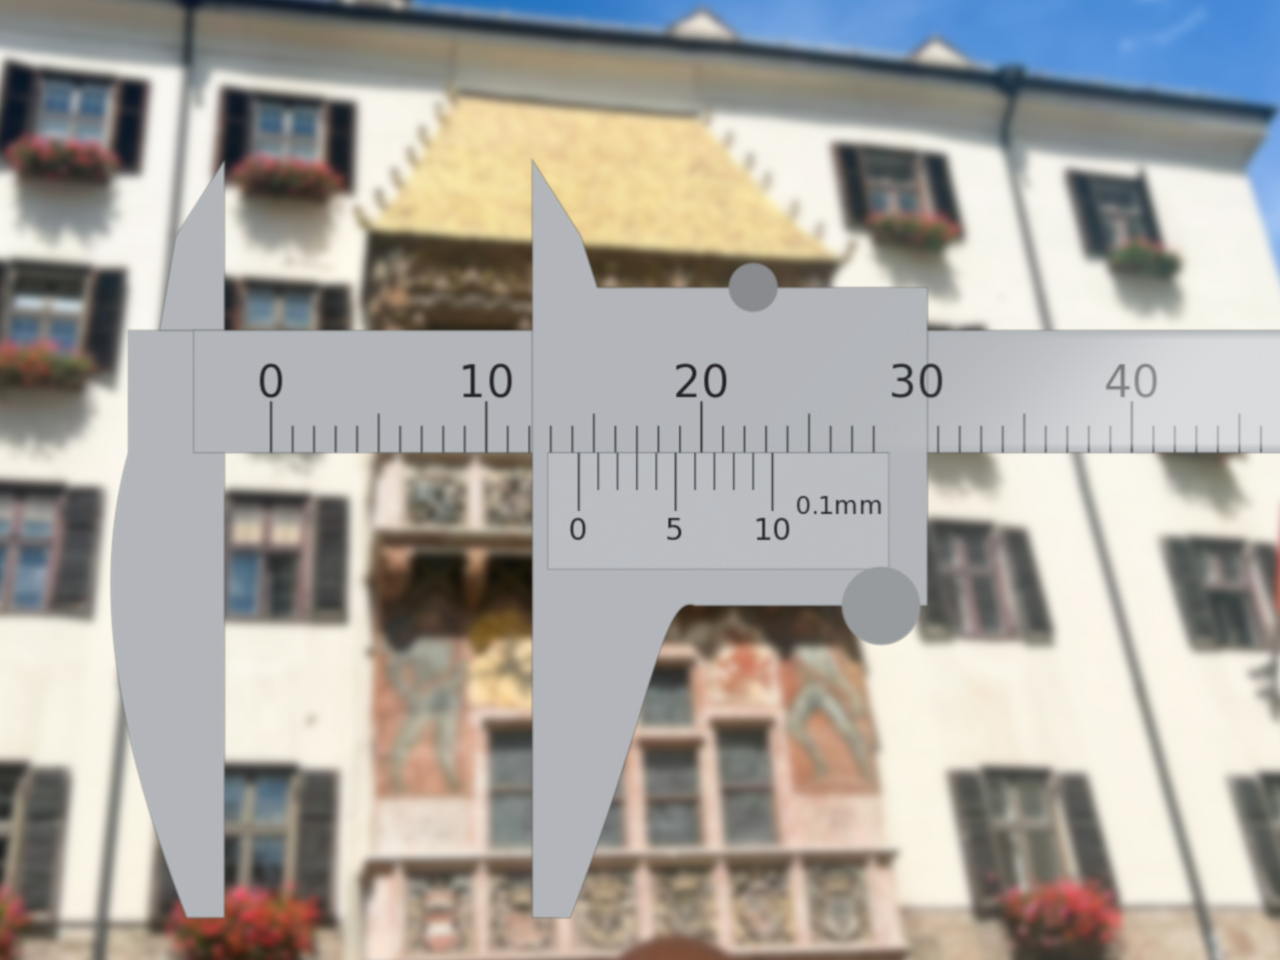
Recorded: value=14.3 unit=mm
